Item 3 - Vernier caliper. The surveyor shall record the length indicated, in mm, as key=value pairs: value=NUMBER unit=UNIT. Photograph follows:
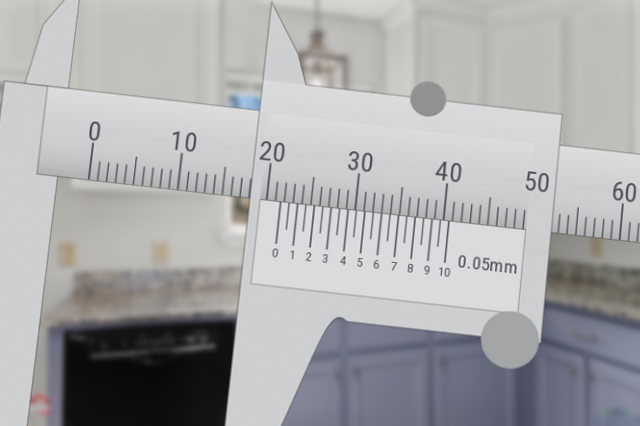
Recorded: value=21.6 unit=mm
